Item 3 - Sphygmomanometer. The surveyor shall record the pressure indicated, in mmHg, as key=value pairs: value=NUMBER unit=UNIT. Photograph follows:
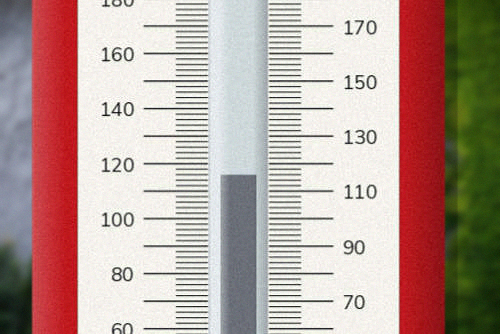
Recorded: value=116 unit=mmHg
